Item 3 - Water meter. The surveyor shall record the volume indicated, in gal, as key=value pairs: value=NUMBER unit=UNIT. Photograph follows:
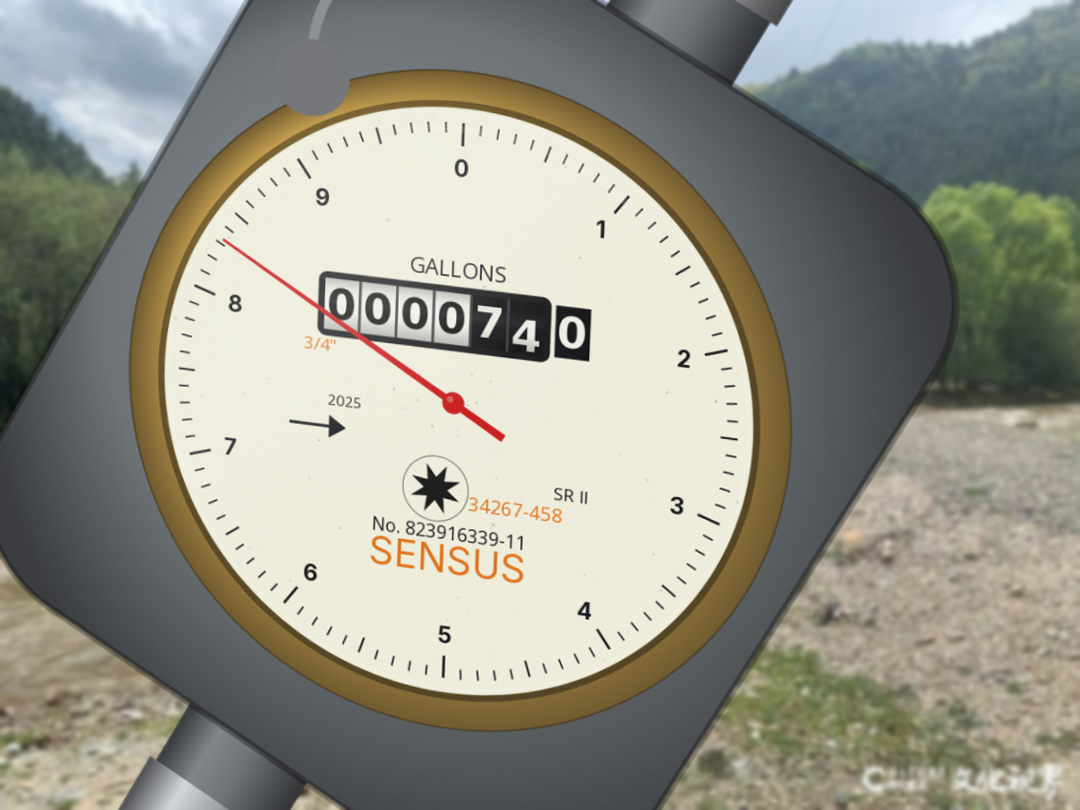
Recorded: value=738.3 unit=gal
